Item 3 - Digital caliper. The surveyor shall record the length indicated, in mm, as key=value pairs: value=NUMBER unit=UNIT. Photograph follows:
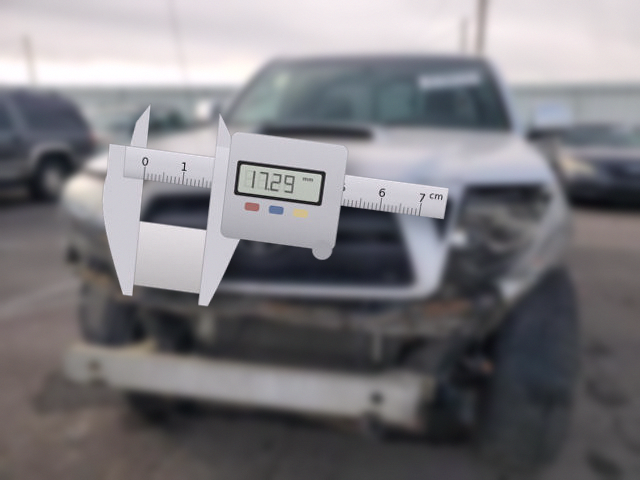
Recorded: value=17.29 unit=mm
